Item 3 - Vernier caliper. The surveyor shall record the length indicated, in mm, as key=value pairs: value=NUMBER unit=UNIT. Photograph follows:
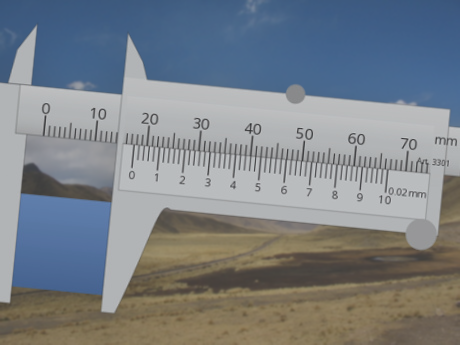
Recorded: value=17.5 unit=mm
